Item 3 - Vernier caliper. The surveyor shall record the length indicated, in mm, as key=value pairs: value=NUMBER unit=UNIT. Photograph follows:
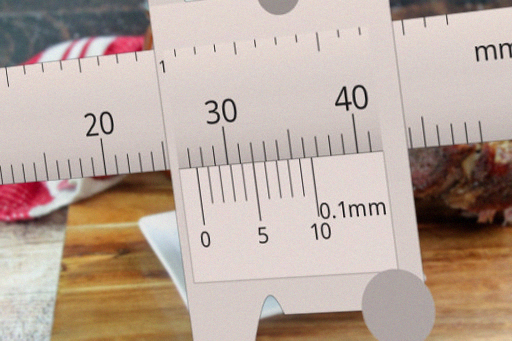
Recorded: value=27.5 unit=mm
